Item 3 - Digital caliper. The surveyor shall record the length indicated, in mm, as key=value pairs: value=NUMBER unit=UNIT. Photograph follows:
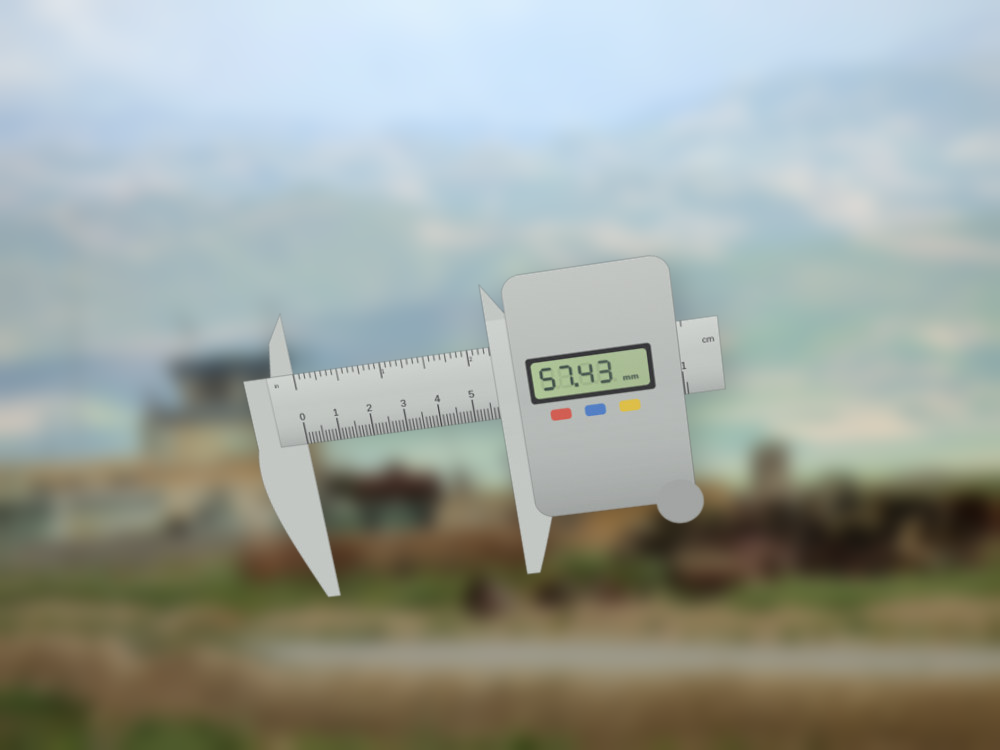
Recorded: value=57.43 unit=mm
